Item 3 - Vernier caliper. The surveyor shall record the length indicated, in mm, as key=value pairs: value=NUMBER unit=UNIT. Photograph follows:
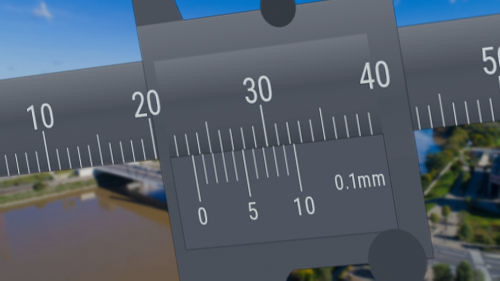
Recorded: value=23.3 unit=mm
